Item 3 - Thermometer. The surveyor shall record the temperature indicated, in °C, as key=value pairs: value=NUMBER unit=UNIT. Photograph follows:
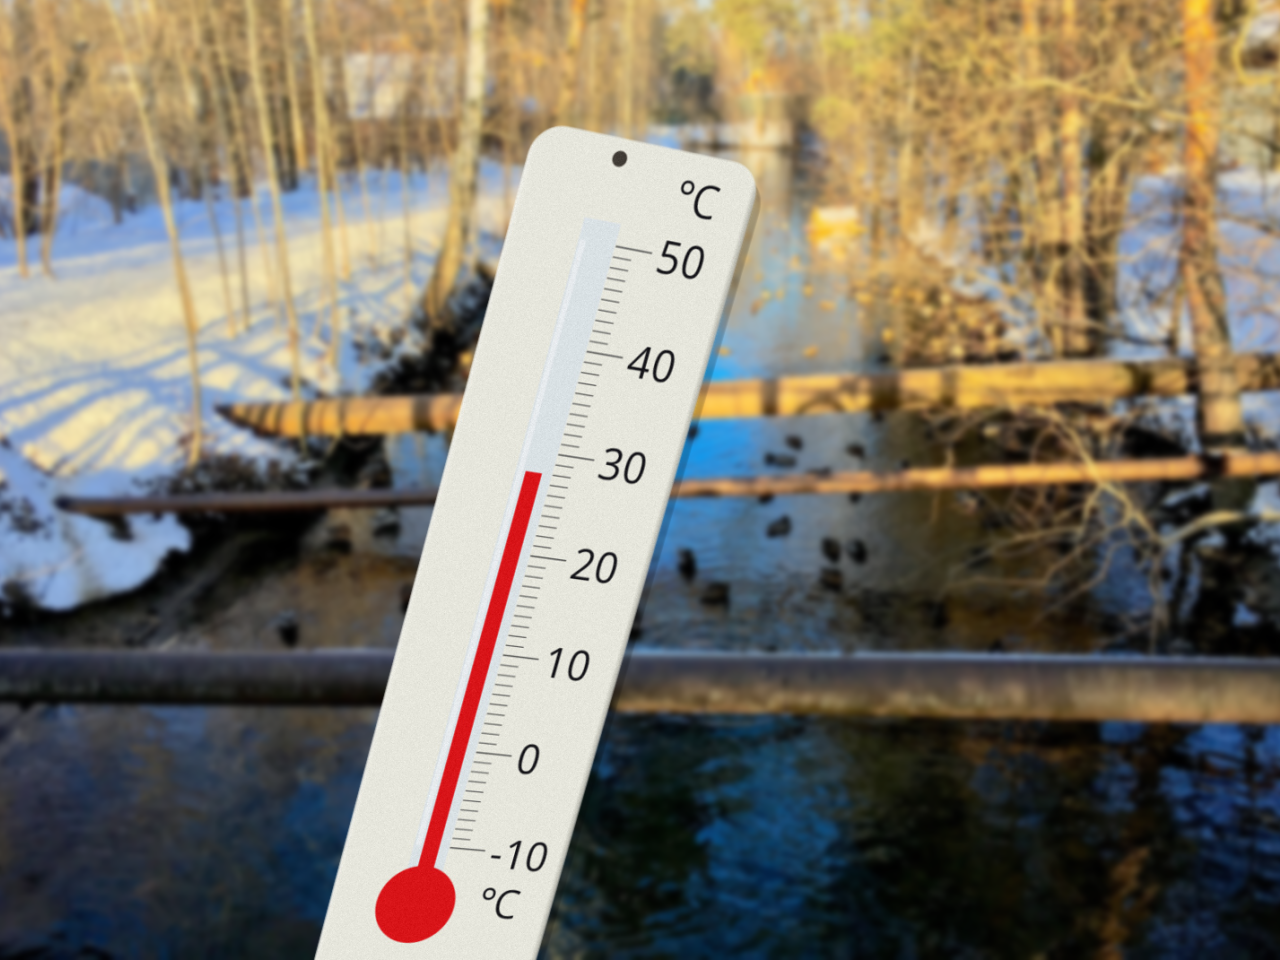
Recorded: value=28 unit=°C
